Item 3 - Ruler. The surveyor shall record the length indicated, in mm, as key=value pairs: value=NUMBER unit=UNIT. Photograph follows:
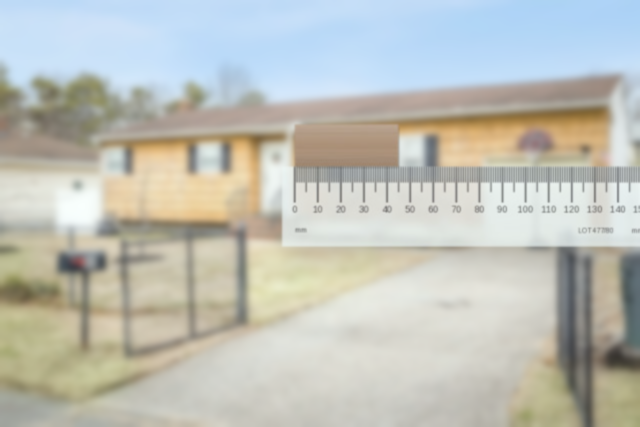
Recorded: value=45 unit=mm
